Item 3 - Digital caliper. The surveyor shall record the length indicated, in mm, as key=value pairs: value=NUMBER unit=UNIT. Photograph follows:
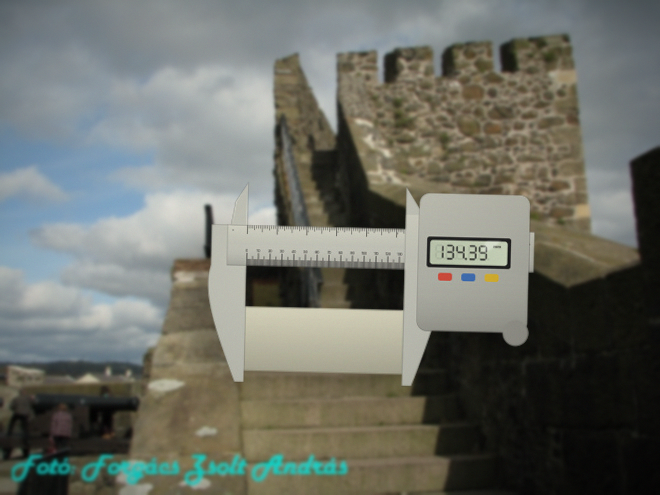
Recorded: value=134.39 unit=mm
